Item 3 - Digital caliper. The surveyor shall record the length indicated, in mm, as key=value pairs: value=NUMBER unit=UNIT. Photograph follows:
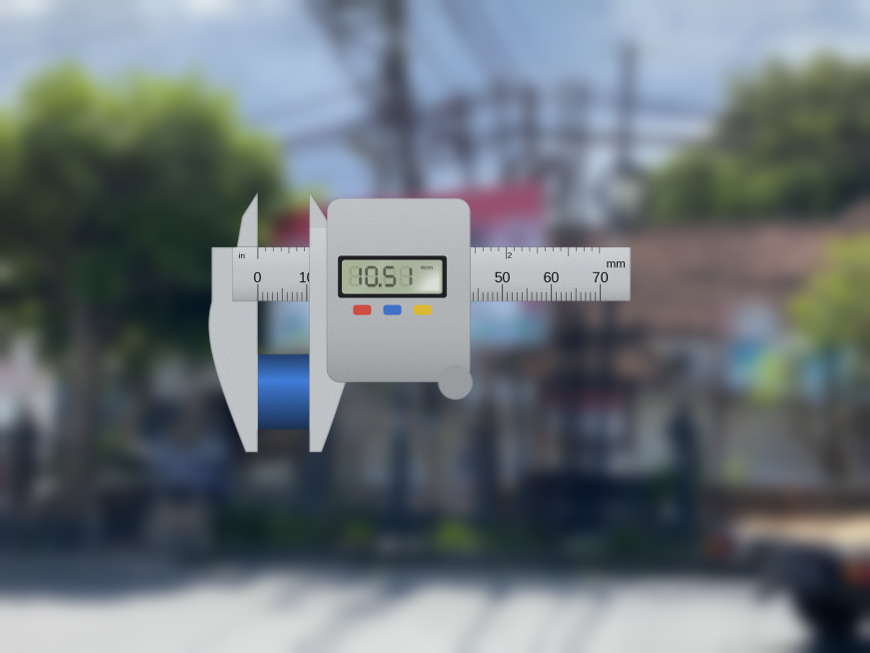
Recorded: value=10.51 unit=mm
